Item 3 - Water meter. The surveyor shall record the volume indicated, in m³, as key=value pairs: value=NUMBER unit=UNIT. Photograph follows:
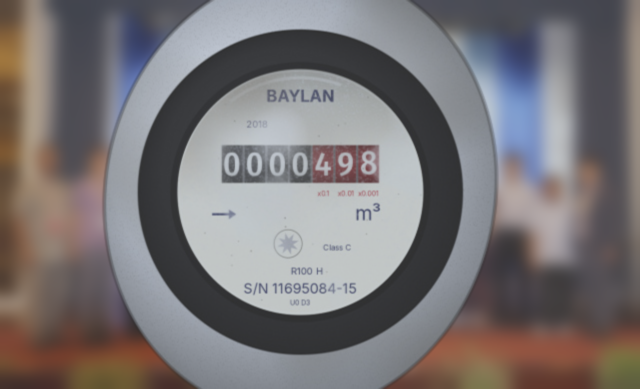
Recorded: value=0.498 unit=m³
